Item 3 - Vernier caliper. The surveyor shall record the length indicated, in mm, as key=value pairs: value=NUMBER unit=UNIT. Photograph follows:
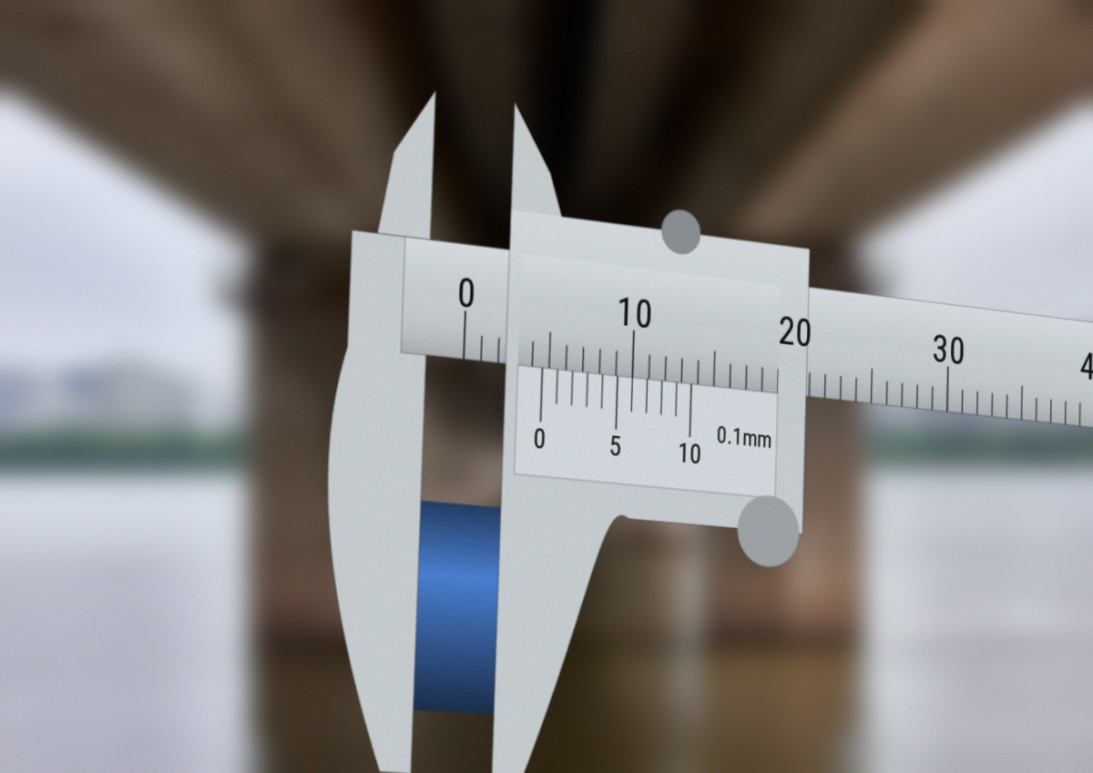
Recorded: value=4.6 unit=mm
